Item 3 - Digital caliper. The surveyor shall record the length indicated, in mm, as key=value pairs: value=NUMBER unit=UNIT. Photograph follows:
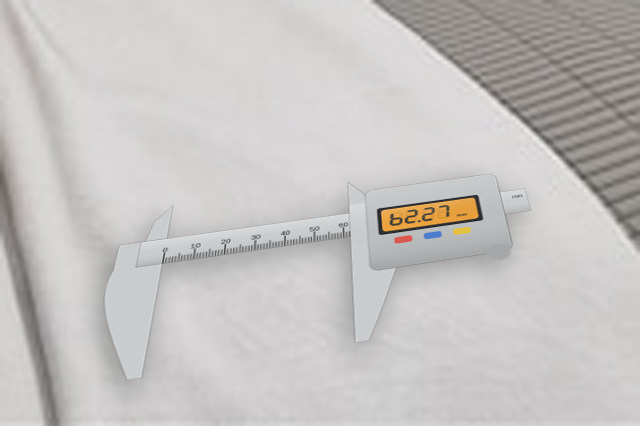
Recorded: value=62.27 unit=mm
